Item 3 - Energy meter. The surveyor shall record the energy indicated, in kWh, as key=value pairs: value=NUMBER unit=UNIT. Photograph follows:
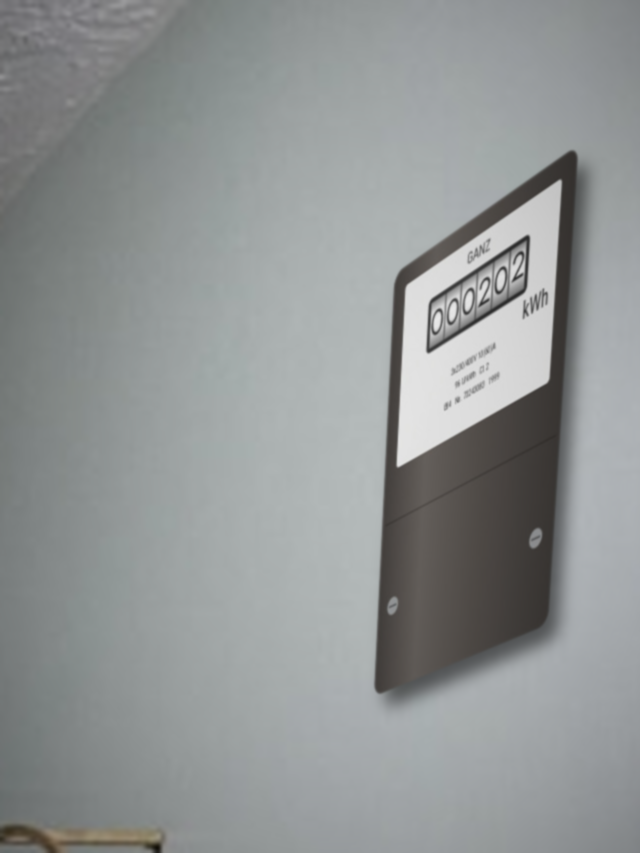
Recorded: value=202 unit=kWh
